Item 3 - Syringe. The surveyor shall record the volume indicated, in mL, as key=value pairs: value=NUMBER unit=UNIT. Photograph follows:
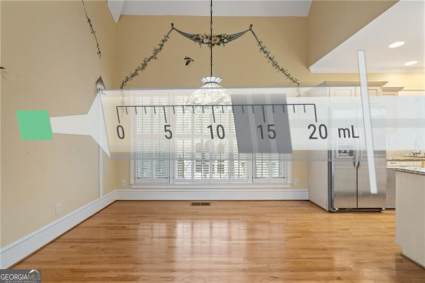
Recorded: value=12 unit=mL
